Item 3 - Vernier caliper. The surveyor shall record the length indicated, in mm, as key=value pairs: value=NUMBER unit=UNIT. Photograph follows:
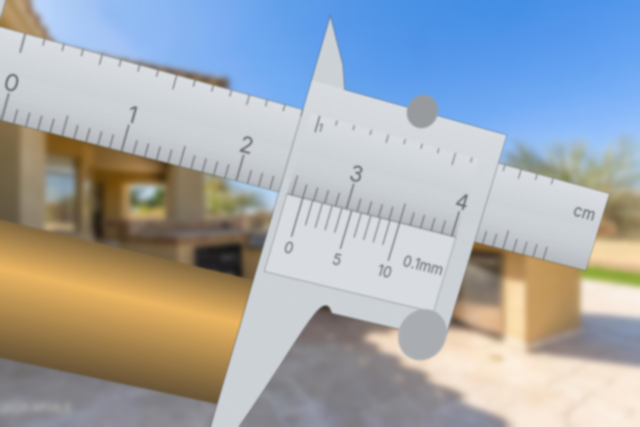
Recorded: value=26.0 unit=mm
